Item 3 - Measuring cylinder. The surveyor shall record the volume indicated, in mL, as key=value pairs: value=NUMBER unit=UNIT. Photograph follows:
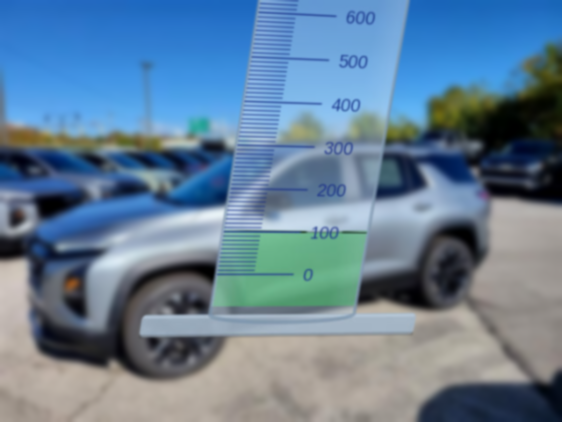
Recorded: value=100 unit=mL
